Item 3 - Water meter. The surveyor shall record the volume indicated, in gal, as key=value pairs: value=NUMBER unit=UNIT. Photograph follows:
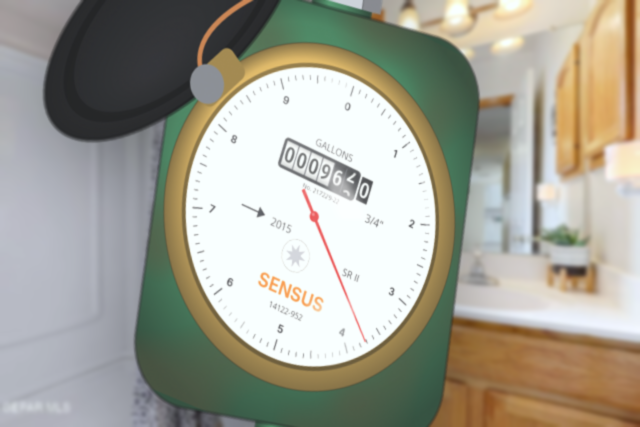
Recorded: value=9623.7 unit=gal
